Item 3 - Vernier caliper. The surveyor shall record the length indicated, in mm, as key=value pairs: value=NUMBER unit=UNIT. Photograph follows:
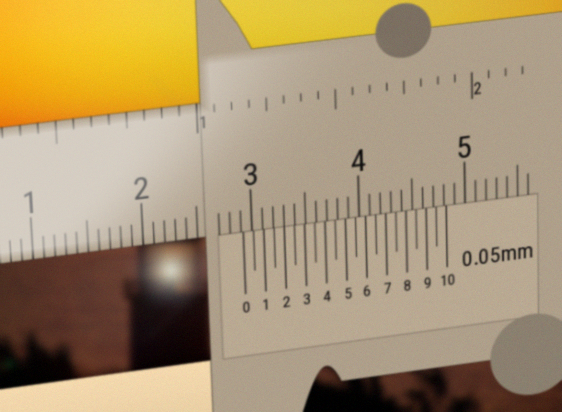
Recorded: value=29.2 unit=mm
